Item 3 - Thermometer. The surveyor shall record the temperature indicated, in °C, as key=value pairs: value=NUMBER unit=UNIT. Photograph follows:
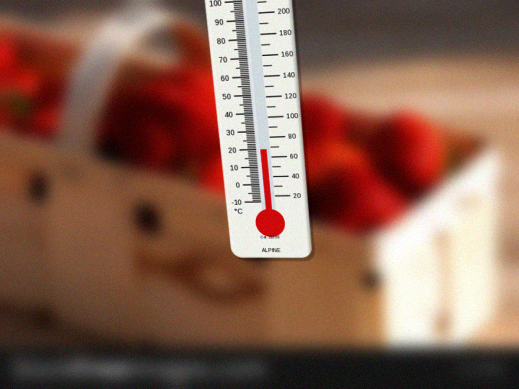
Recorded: value=20 unit=°C
